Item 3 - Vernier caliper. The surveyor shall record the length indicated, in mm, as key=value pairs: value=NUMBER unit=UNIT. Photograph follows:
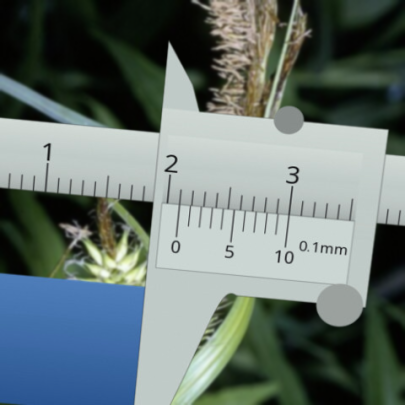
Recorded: value=21.0 unit=mm
